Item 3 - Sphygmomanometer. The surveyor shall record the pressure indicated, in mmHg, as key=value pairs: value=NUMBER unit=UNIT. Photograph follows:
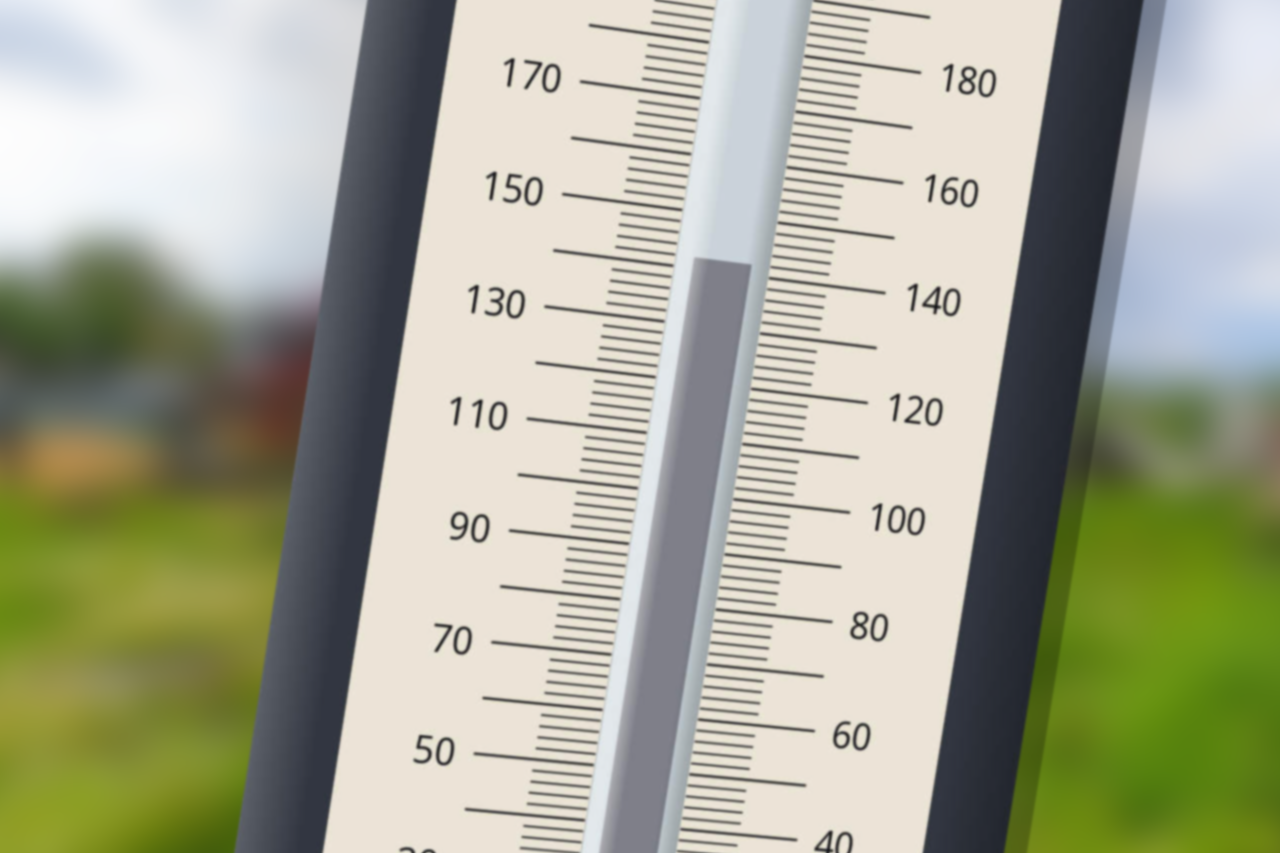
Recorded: value=142 unit=mmHg
